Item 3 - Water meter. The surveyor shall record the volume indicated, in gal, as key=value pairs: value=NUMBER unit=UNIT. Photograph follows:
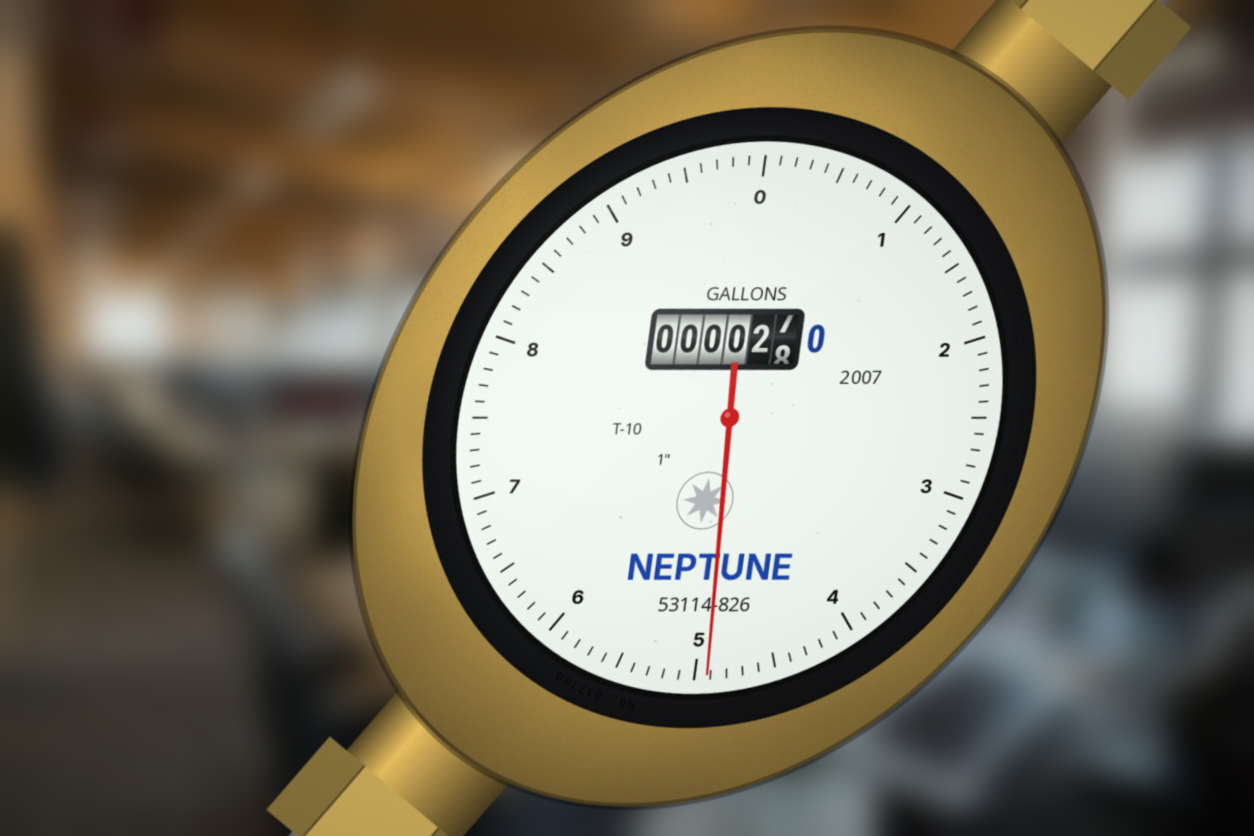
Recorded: value=274.9 unit=gal
